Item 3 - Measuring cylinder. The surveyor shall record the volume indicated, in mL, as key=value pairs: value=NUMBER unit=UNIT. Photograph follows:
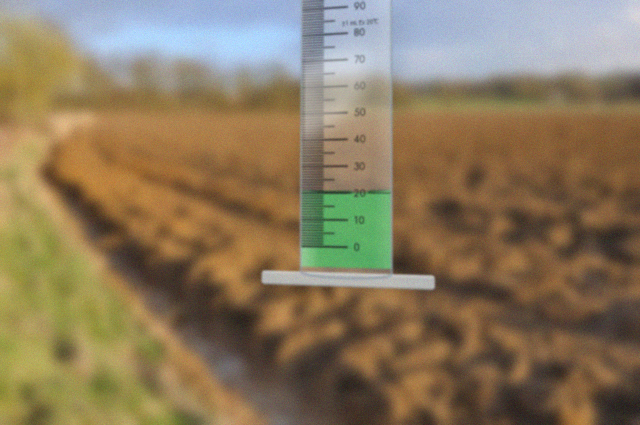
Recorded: value=20 unit=mL
